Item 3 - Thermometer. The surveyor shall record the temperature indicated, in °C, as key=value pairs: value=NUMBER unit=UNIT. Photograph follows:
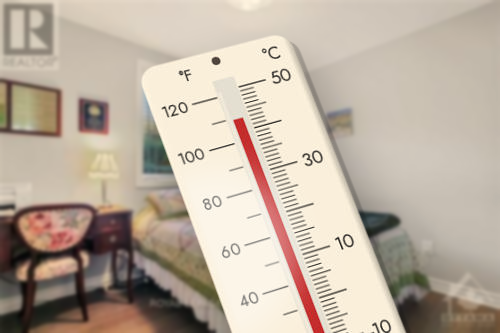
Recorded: value=43 unit=°C
